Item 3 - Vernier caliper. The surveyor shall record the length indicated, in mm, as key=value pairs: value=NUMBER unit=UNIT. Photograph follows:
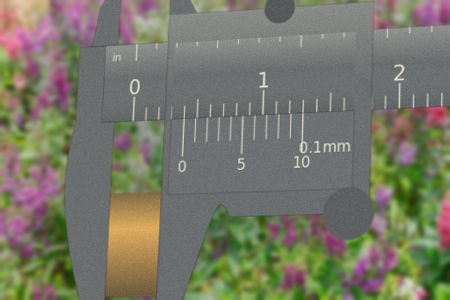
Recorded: value=4.0 unit=mm
